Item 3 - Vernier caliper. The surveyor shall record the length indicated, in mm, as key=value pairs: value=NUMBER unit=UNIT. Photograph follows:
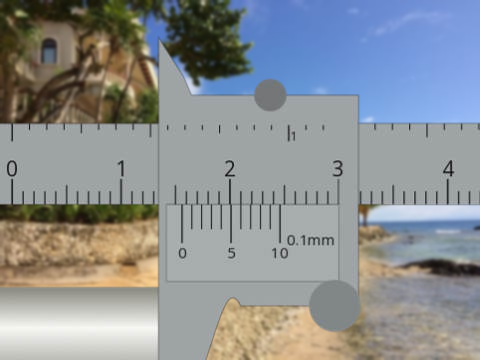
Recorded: value=15.6 unit=mm
